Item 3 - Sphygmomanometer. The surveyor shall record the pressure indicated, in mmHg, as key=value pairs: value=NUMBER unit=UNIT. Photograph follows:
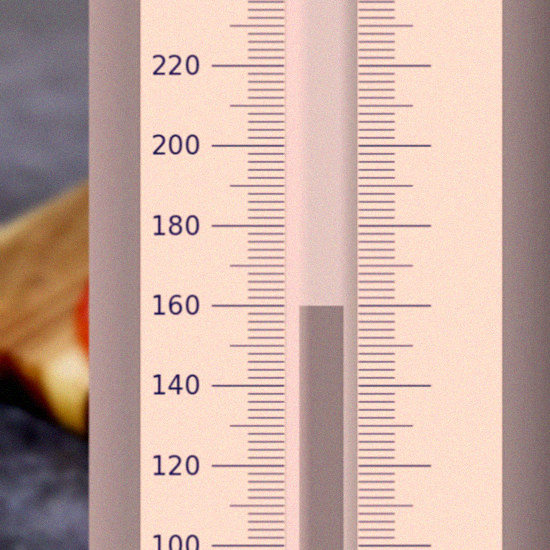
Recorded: value=160 unit=mmHg
